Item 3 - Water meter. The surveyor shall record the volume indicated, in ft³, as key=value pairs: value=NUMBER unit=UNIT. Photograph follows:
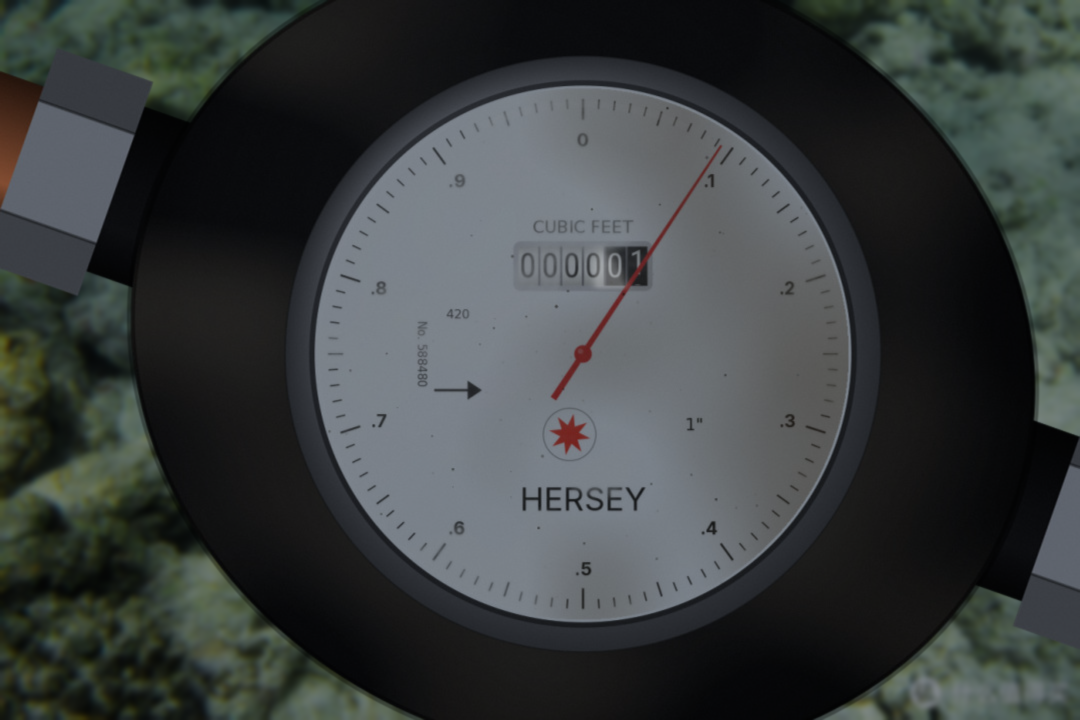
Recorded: value=1.09 unit=ft³
